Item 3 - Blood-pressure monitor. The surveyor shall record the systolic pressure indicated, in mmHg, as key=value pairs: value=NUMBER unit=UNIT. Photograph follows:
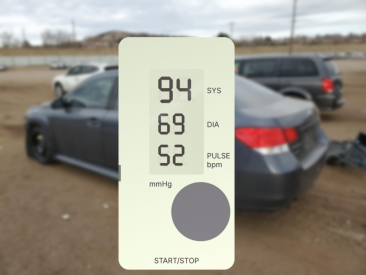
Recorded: value=94 unit=mmHg
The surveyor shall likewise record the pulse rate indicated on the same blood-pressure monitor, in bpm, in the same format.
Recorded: value=52 unit=bpm
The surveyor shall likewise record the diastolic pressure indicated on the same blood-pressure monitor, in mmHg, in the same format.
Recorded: value=69 unit=mmHg
